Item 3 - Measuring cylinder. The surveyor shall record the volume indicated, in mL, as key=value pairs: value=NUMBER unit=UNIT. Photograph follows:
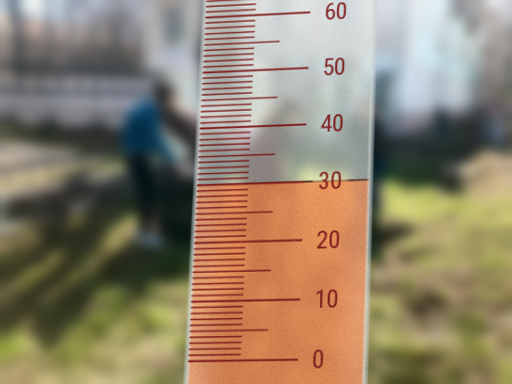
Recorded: value=30 unit=mL
